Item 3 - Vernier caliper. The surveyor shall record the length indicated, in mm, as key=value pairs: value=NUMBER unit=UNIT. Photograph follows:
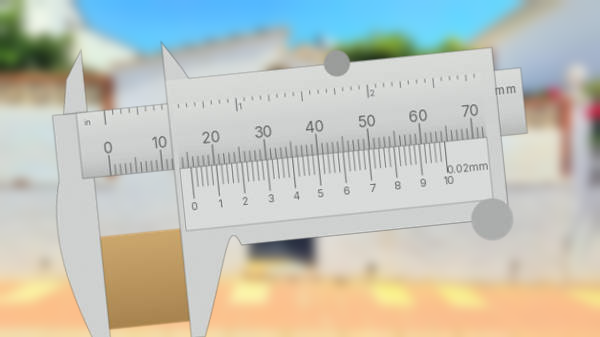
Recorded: value=15.5 unit=mm
